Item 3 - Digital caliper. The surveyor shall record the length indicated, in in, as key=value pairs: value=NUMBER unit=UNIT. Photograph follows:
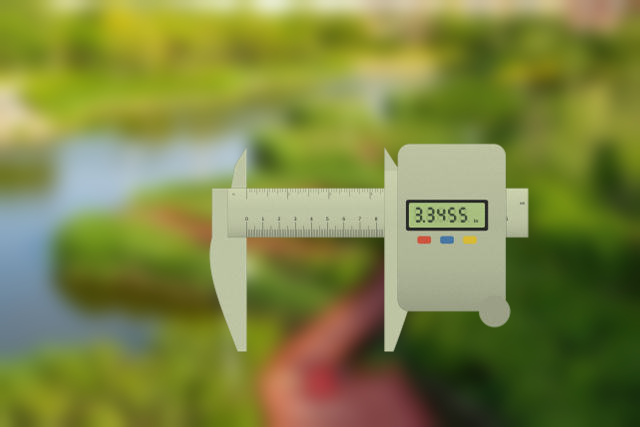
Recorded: value=3.3455 unit=in
